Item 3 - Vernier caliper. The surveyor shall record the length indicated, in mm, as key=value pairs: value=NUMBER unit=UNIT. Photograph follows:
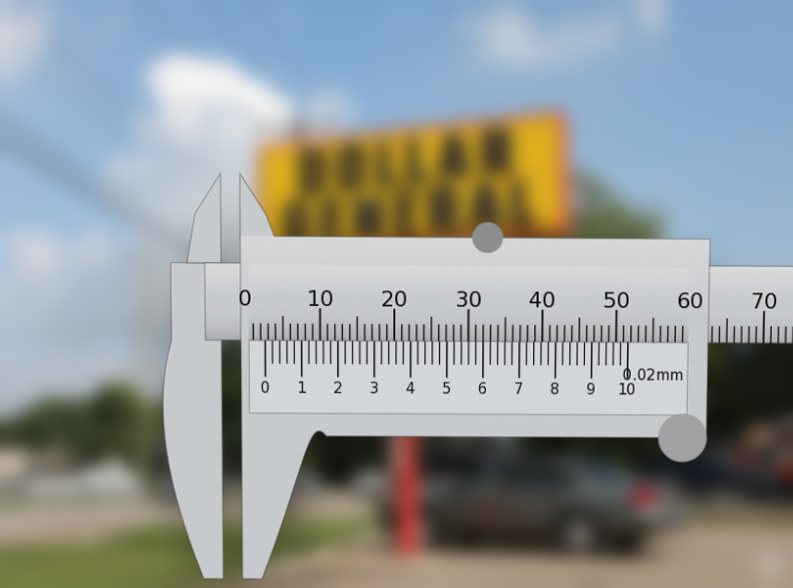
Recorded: value=2.6 unit=mm
